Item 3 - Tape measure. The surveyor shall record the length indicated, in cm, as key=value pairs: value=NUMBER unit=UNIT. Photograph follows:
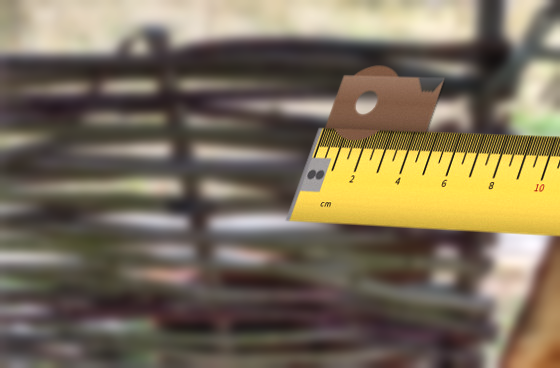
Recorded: value=4.5 unit=cm
